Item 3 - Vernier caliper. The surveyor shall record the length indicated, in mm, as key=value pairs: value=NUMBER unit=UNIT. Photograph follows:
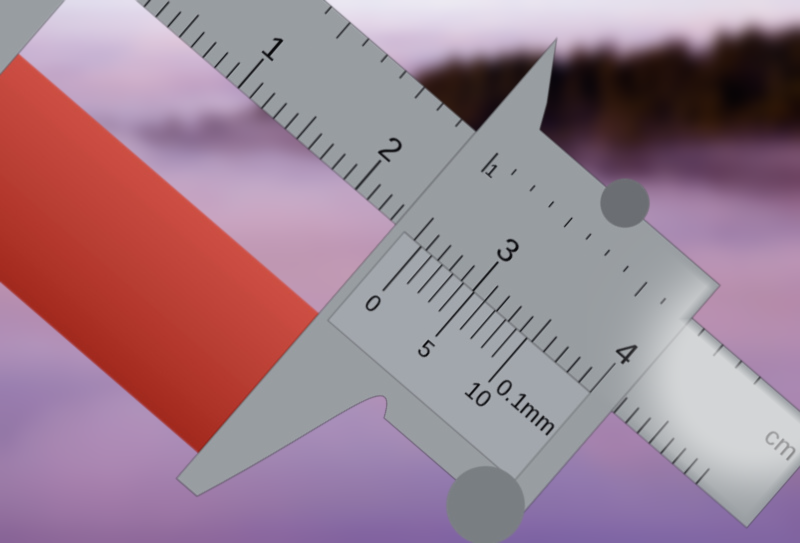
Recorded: value=25.6 unit=mm
